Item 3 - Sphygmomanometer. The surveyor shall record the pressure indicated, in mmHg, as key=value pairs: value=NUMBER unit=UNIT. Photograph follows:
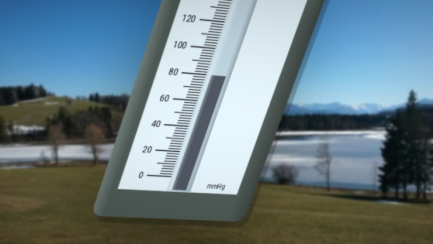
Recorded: value=80 unit=mmHg
